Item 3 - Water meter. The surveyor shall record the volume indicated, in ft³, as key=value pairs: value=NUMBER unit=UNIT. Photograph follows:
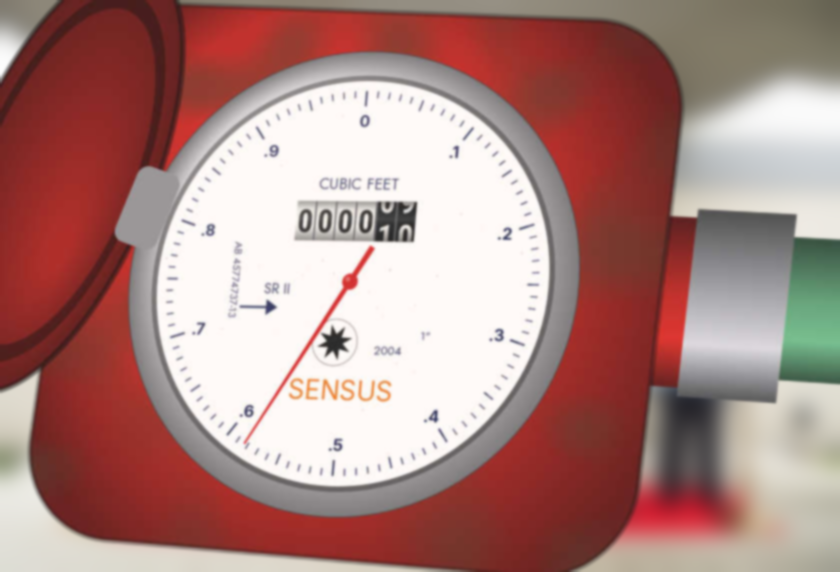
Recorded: value=9.58 unit=ft³
